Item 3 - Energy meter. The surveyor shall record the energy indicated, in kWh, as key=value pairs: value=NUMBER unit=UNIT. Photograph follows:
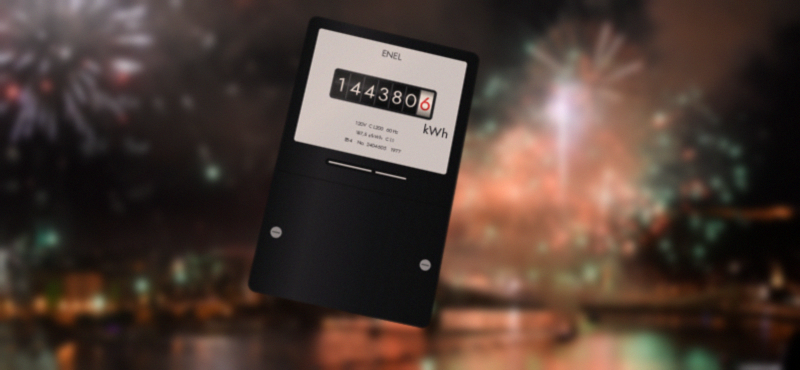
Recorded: value=144380.6 unit=kWh
